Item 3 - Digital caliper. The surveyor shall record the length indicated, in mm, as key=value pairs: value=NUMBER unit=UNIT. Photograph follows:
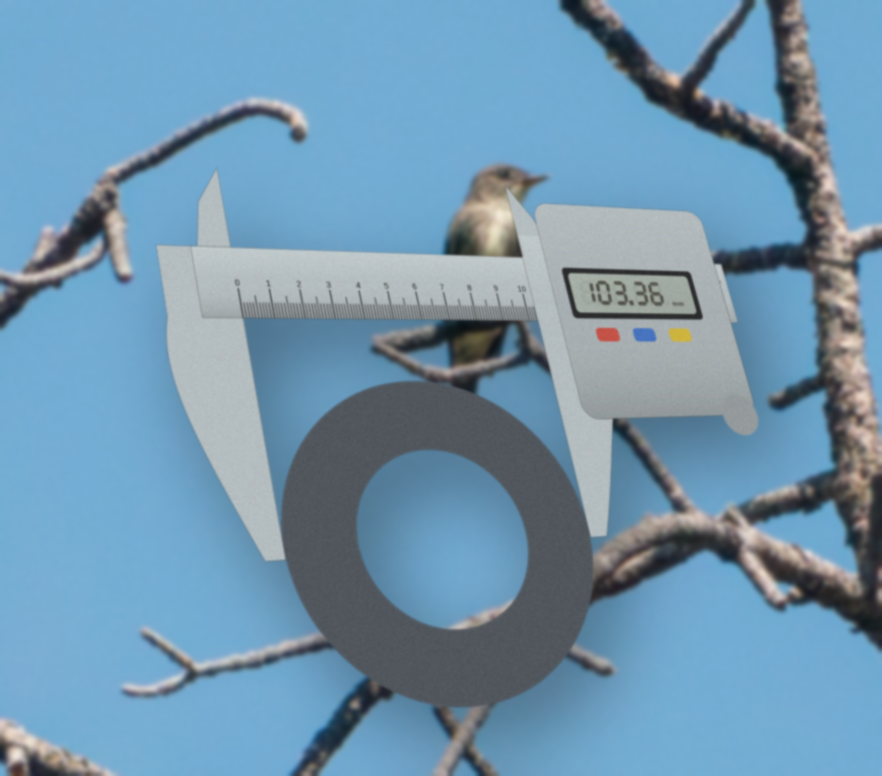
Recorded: value=103.36 unit=mm
